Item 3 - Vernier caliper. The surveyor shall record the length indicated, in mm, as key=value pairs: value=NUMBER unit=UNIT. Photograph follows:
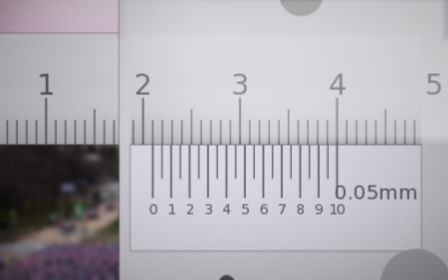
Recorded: value=21.0 unit=mm
